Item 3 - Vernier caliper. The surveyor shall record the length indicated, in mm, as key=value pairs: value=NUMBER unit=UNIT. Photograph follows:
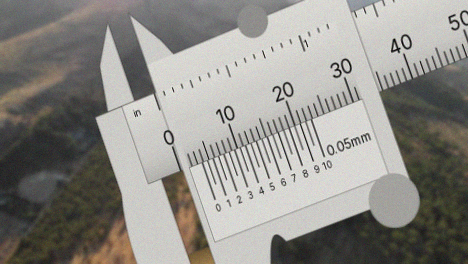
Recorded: value=3.8 unit=mm
